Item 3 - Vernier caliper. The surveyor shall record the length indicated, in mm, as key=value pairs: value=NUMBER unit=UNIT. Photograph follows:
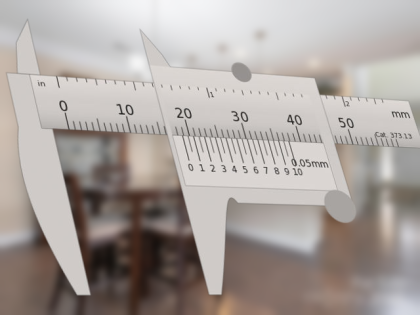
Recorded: value=18.8 unit=mm
